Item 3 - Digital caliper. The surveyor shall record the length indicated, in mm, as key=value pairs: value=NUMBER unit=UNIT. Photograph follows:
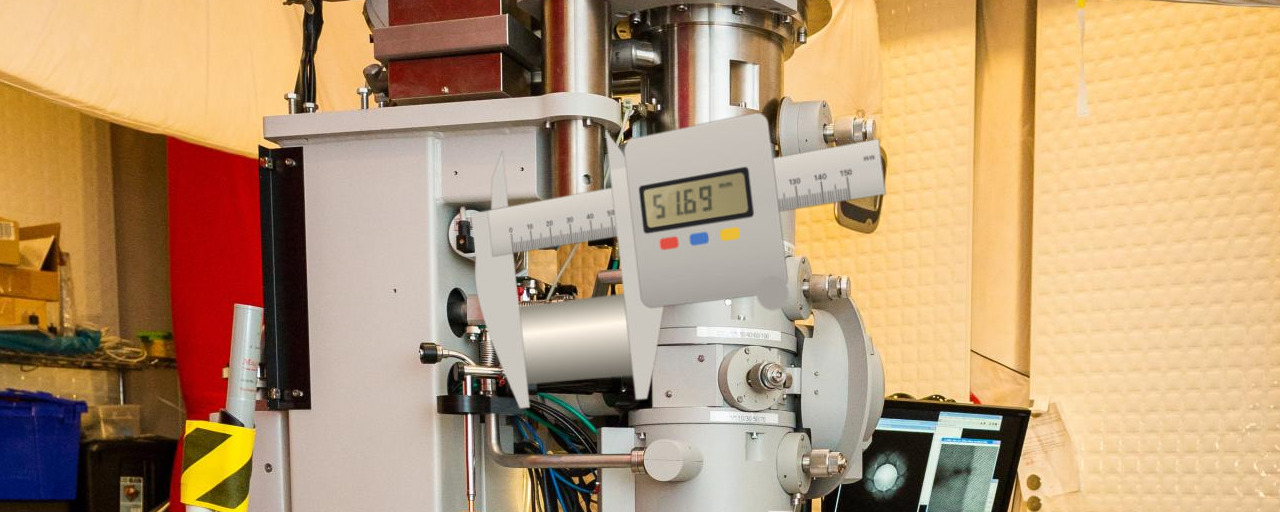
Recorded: value=51.69 unit=mm
